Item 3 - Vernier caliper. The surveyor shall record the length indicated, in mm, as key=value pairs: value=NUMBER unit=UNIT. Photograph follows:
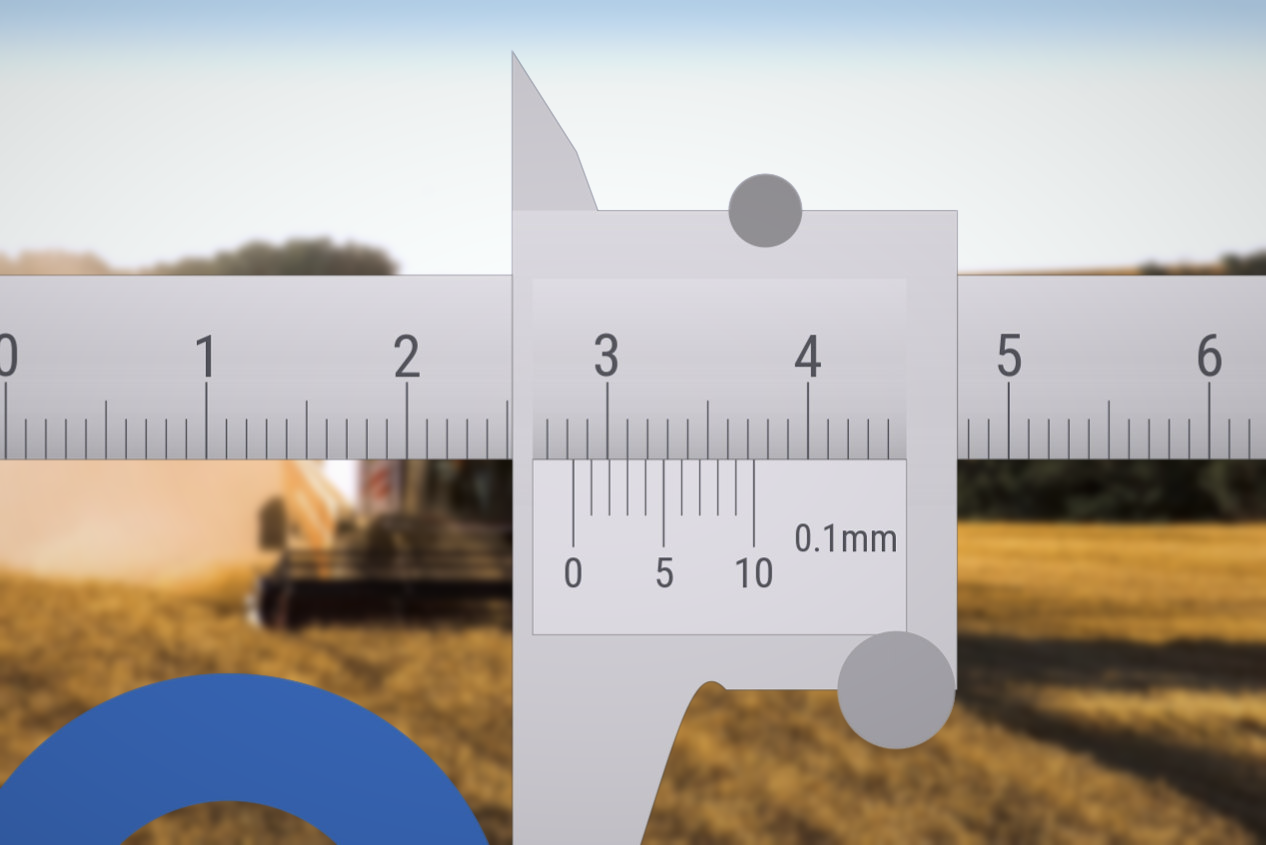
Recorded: value=28.3 unit=mm
